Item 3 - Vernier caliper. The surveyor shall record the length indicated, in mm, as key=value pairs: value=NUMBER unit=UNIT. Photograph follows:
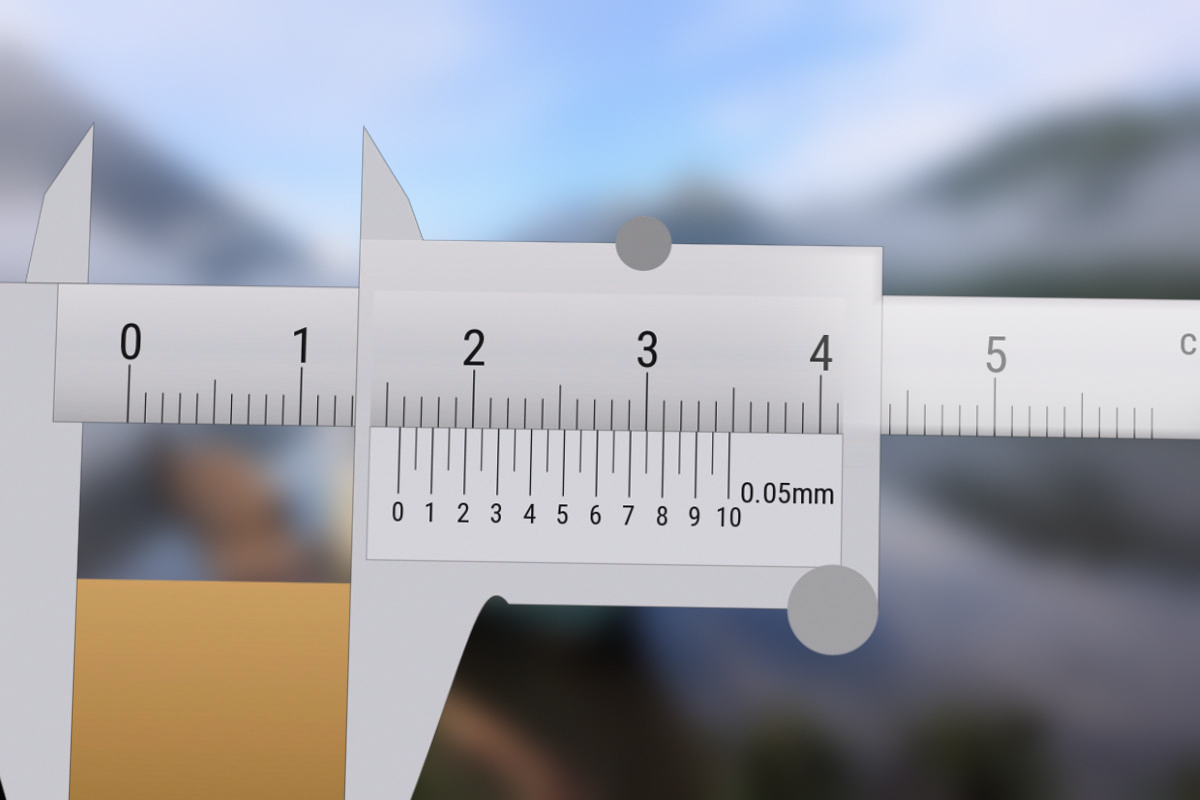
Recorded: value=15.8 unit=mm
